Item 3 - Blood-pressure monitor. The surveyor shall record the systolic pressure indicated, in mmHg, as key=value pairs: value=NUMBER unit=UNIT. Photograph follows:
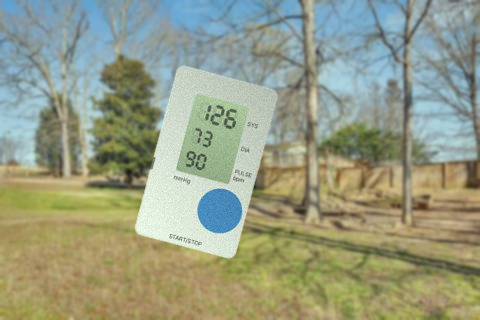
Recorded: value=126 unit=mmHg
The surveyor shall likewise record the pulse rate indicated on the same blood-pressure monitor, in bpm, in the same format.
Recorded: value=90 unit=bpm
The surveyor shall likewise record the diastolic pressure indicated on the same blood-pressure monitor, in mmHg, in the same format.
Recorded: value=73 unit=mmHg
